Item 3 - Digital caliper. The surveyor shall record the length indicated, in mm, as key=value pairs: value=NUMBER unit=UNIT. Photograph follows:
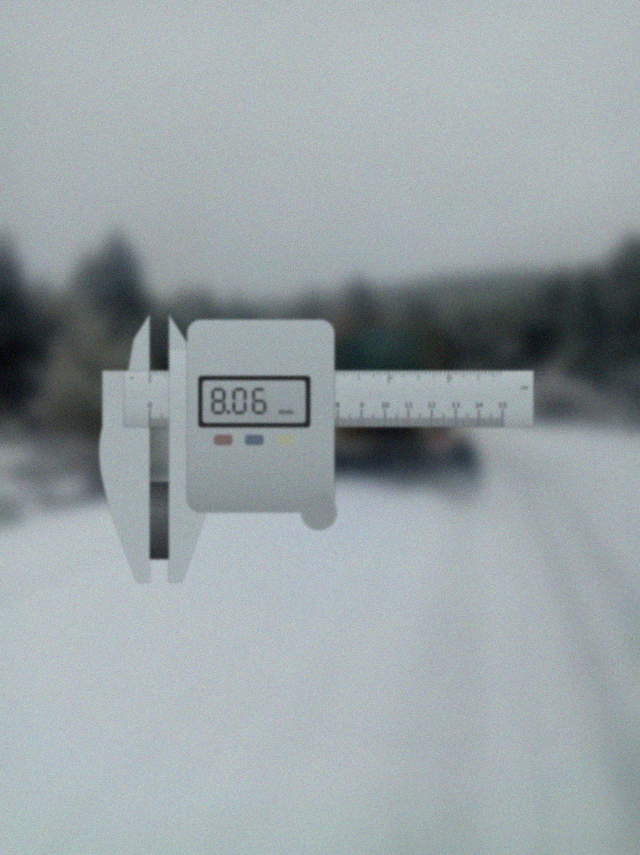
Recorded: value=8.06 unit=mm
